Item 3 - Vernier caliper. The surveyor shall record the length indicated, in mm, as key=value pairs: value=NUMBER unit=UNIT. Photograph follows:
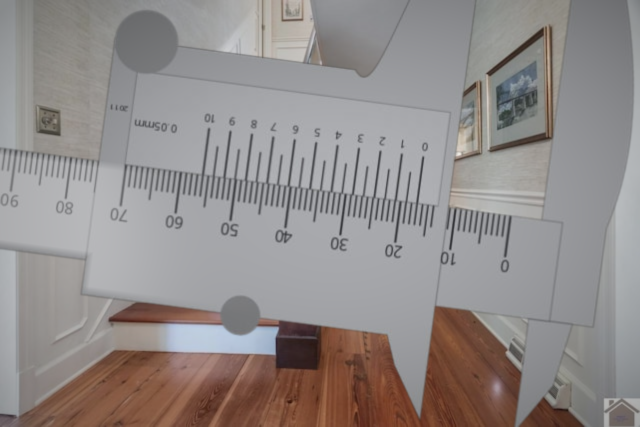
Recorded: value=17.0 unit=mm
